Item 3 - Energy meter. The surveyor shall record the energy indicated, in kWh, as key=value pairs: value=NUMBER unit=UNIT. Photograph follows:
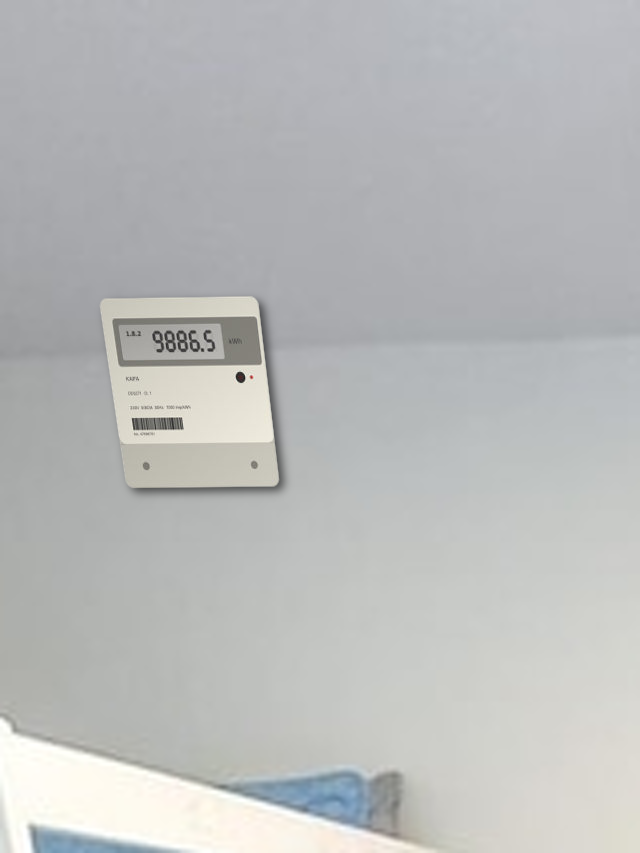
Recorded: value=9886.5 unit=kWh
